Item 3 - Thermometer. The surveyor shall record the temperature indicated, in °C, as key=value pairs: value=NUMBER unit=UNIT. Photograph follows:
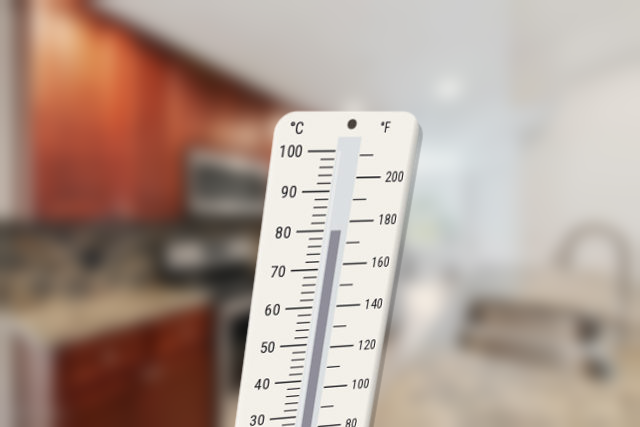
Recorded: value=80 unit=°C
